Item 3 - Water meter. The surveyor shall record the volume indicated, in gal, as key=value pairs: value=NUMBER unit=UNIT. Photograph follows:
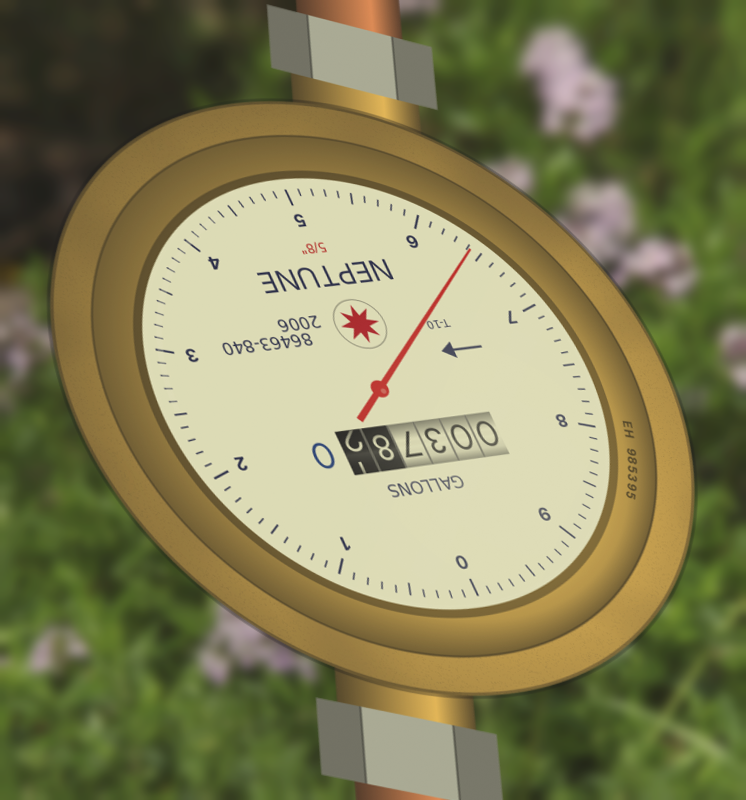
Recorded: value=37816.4 unit=gal
